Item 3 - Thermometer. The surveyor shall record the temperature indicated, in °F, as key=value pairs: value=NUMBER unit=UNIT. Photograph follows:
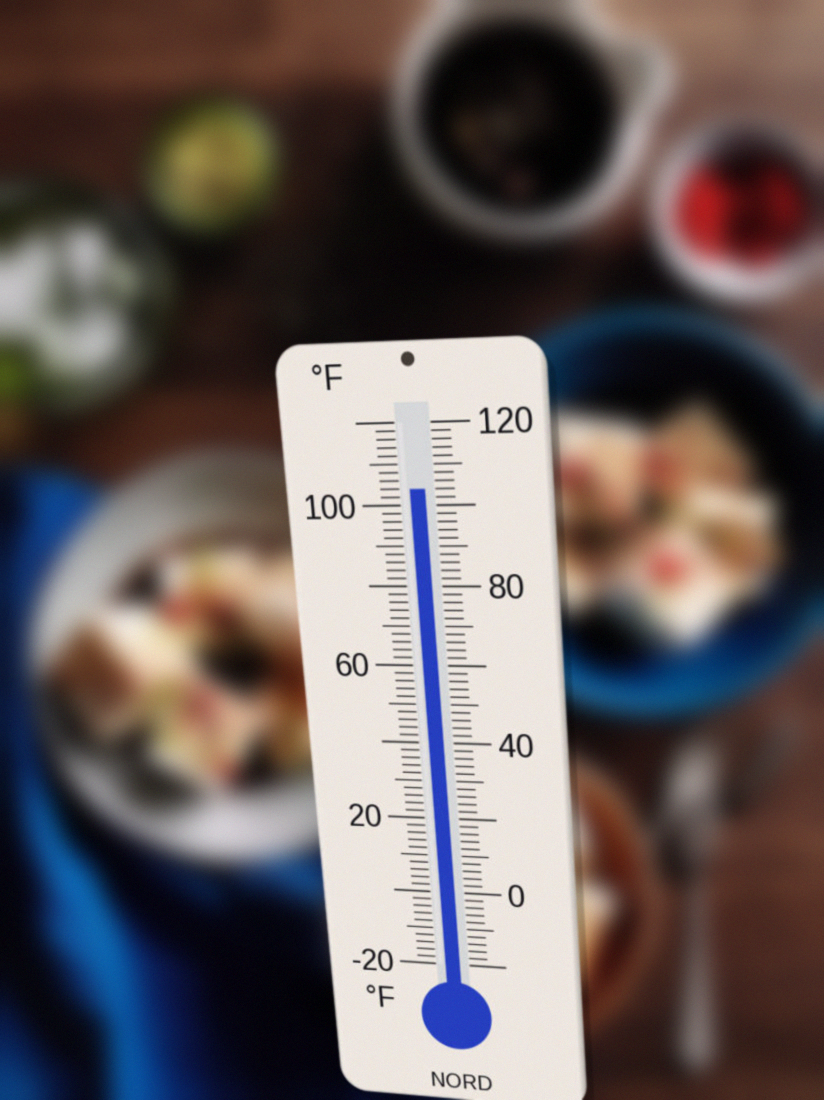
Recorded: value=104 unit=°F
